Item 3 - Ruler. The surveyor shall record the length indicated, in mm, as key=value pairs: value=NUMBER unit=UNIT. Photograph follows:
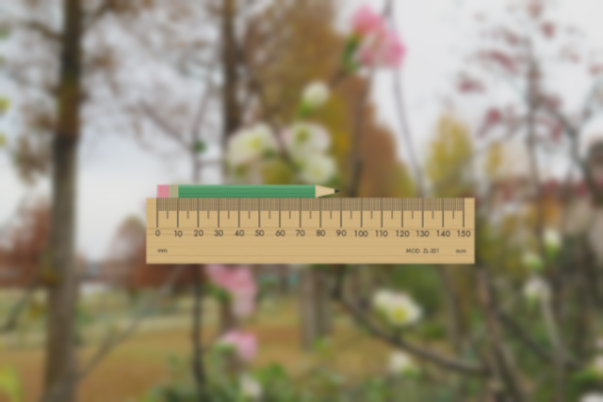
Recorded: value=90 unit=mm
